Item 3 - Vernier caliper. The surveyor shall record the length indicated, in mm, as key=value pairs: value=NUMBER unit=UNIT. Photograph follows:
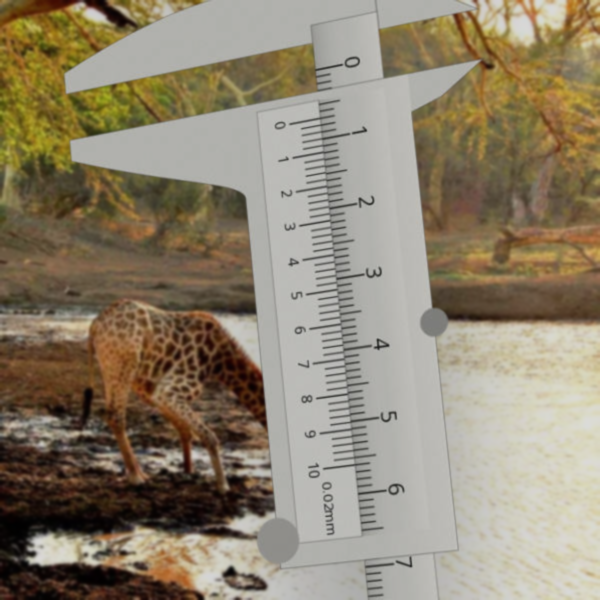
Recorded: value=7.0 unit=mm
